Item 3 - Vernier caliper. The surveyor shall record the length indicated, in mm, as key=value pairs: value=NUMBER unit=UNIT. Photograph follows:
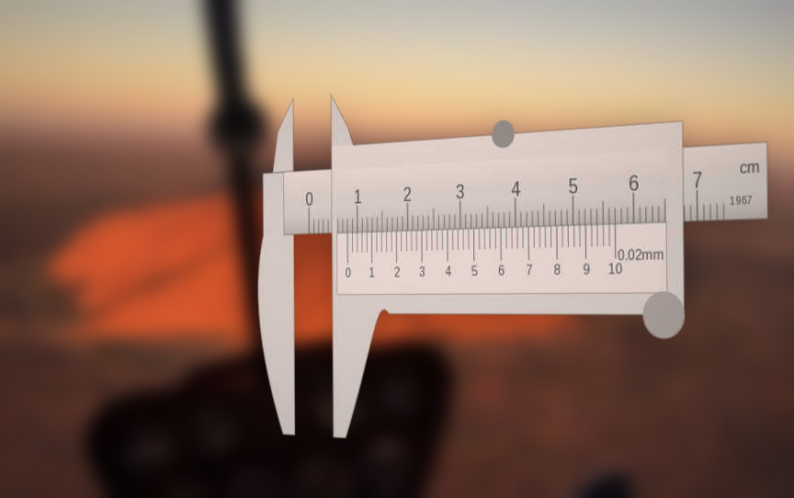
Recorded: value=8.0 unit=mm
